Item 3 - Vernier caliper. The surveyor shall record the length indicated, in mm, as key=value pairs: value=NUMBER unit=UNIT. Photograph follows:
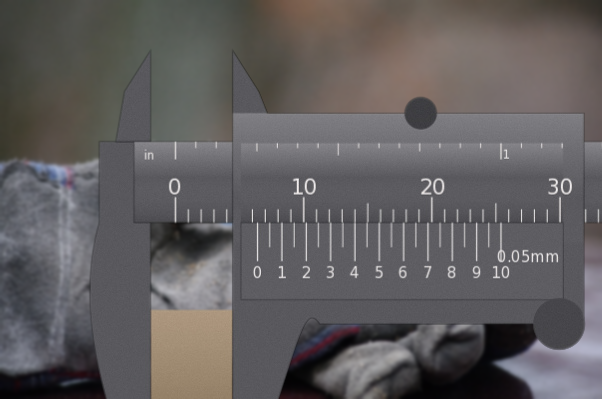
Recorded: value=6.4 unit=mm
